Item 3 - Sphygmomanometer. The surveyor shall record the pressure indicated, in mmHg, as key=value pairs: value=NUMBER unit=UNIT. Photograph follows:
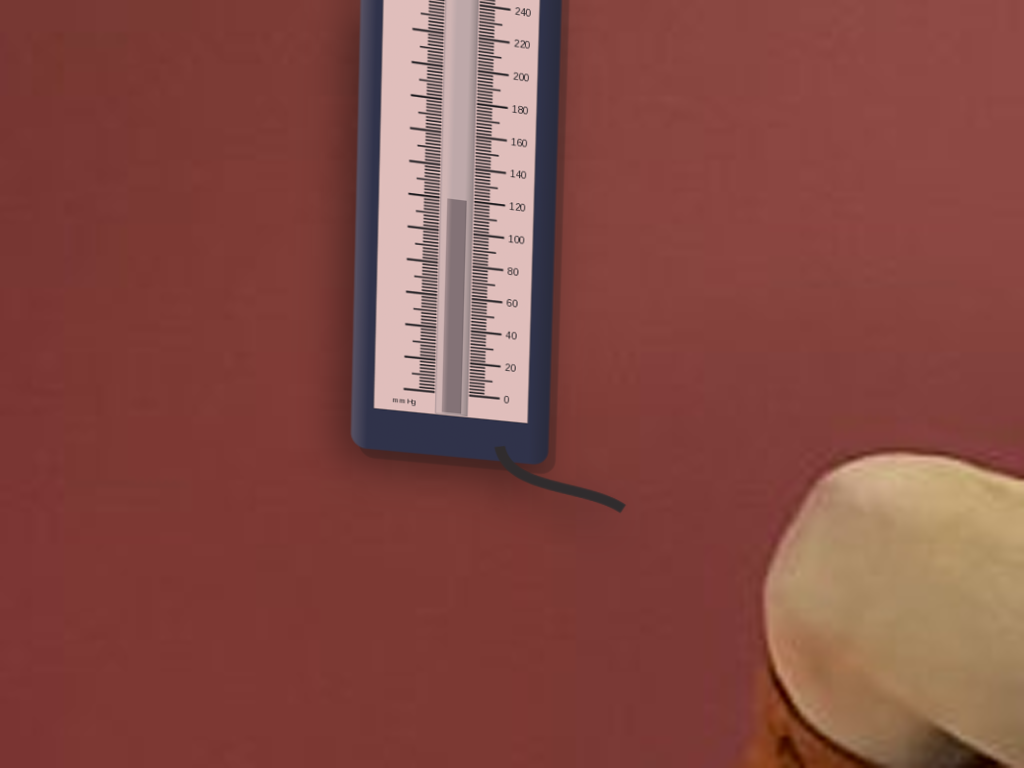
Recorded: value=120 unit=mmHg
